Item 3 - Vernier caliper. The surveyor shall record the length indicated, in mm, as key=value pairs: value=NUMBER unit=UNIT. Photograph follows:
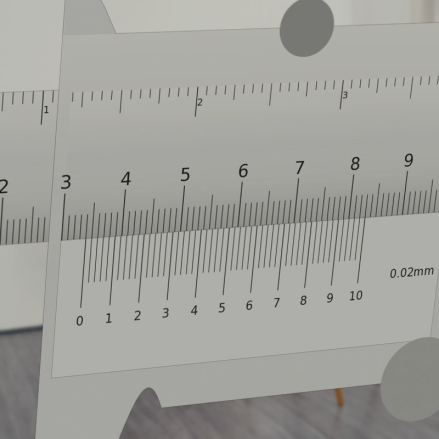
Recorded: value=34.0 unit=mm
